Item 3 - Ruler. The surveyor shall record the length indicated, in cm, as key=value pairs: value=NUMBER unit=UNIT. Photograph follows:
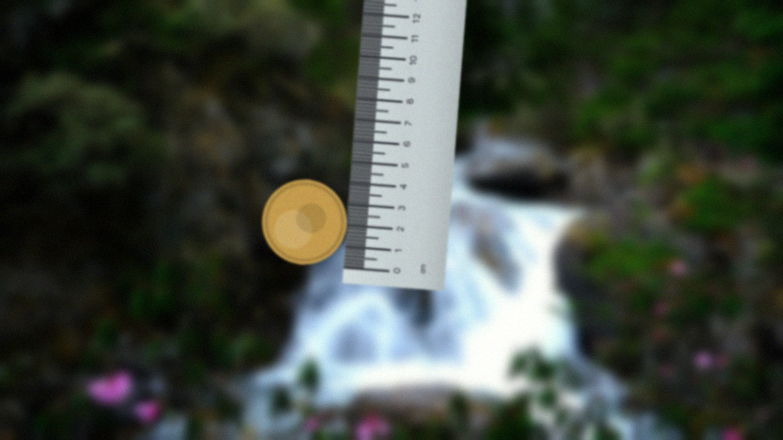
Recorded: value=4 unit=cm
